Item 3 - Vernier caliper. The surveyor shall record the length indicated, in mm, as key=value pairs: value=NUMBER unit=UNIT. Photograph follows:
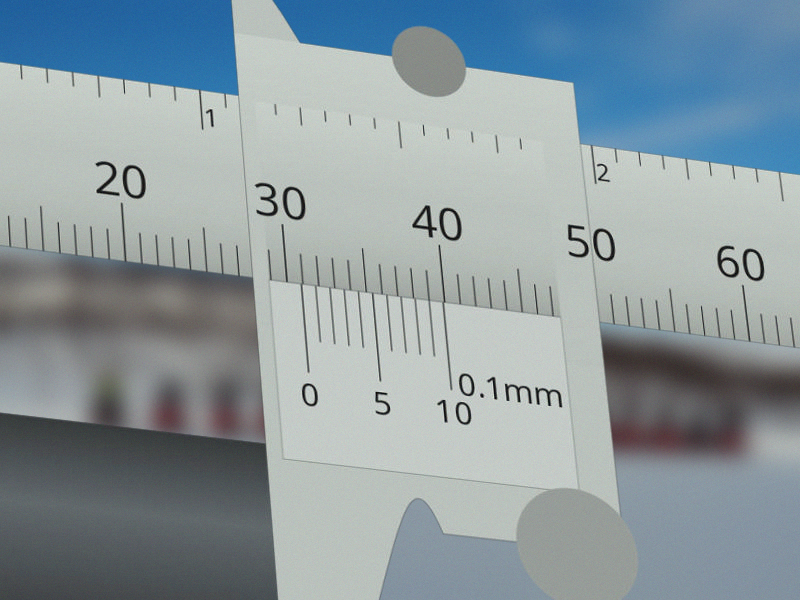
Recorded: value=30.9 unit=mm
